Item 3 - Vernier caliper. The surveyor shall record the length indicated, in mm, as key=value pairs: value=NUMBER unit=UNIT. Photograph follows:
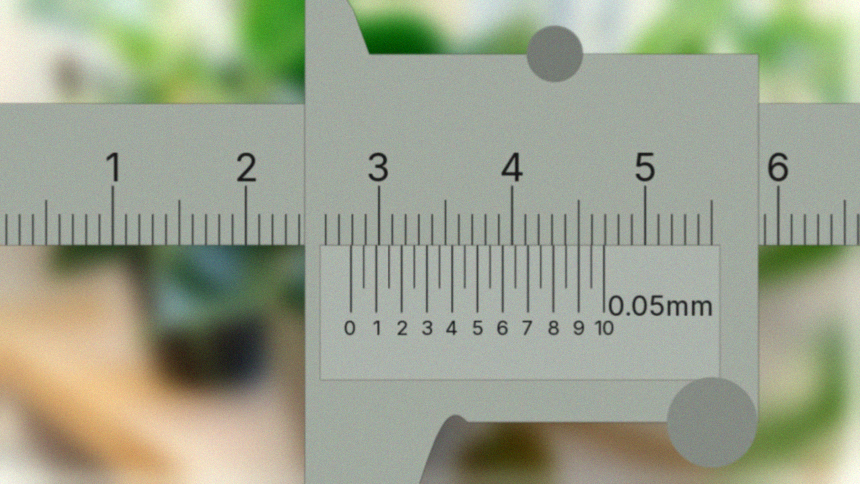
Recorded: value=27.9 unit=mm
